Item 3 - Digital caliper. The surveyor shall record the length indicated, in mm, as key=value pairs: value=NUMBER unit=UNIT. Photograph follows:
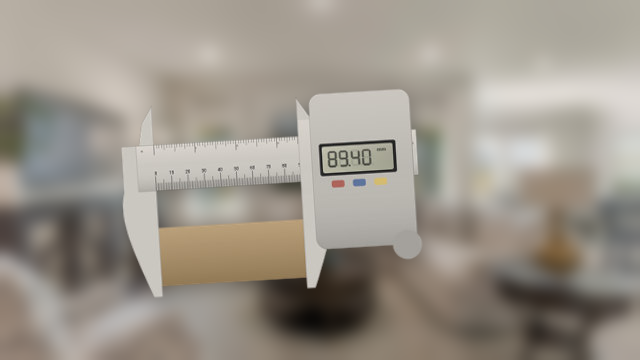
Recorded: value=89.40 unit=mm
